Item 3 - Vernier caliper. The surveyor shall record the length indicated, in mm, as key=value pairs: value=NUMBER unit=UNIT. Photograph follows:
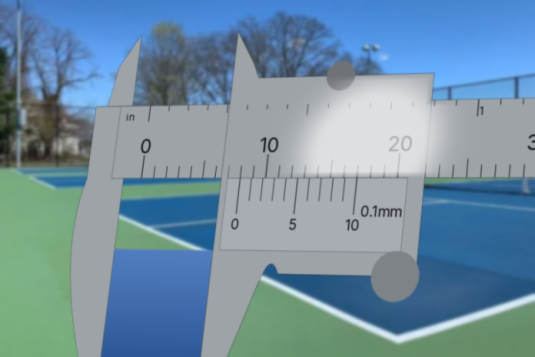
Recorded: value=8.0 unit=mm
